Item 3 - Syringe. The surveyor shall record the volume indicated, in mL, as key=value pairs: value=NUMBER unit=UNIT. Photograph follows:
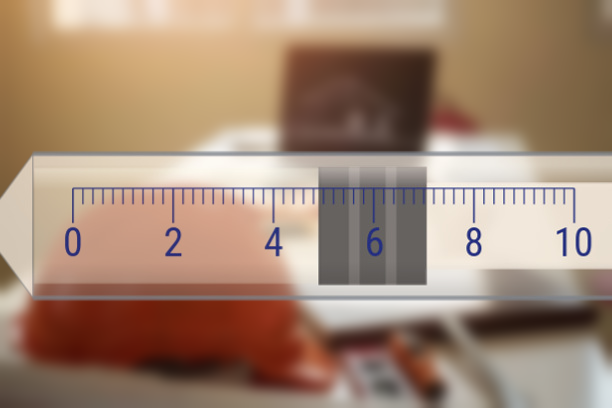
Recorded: value=4.9 unit=mL
